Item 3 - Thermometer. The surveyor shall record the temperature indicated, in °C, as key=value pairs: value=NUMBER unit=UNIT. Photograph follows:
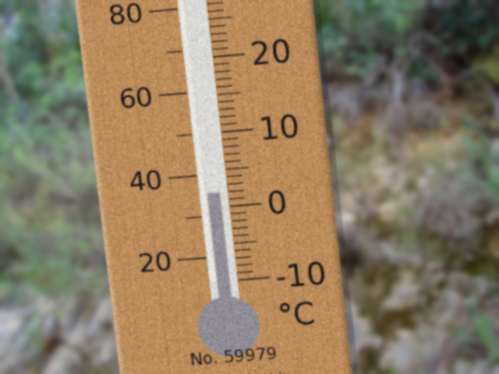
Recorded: value=2 unit=°C
